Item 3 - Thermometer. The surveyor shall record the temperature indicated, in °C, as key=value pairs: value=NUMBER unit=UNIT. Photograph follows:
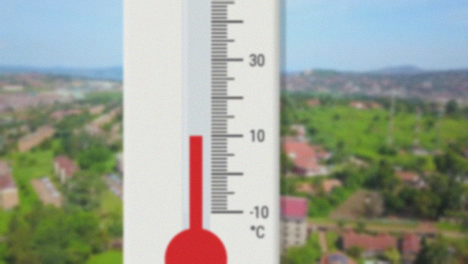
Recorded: value=10 unit=°C
